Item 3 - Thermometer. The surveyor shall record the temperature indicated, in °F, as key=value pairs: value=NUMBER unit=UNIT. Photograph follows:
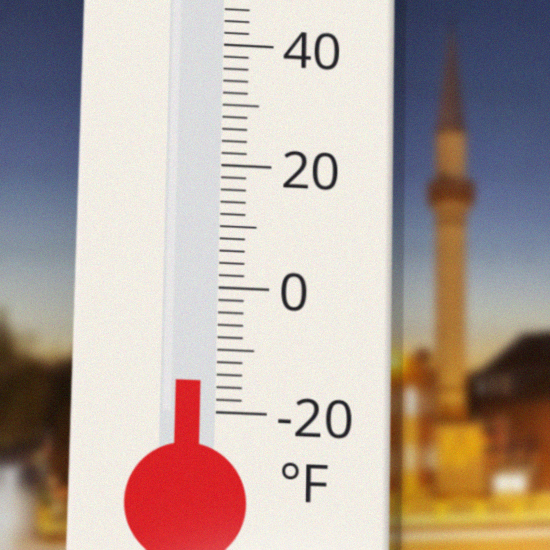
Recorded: value=-15 unit=°F
